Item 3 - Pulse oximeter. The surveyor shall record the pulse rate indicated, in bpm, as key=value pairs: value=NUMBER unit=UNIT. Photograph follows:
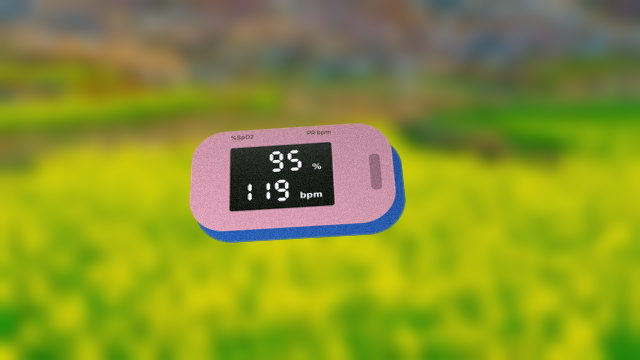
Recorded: value=119 unit=bpm
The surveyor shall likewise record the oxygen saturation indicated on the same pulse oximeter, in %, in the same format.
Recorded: value=95 unit=%
